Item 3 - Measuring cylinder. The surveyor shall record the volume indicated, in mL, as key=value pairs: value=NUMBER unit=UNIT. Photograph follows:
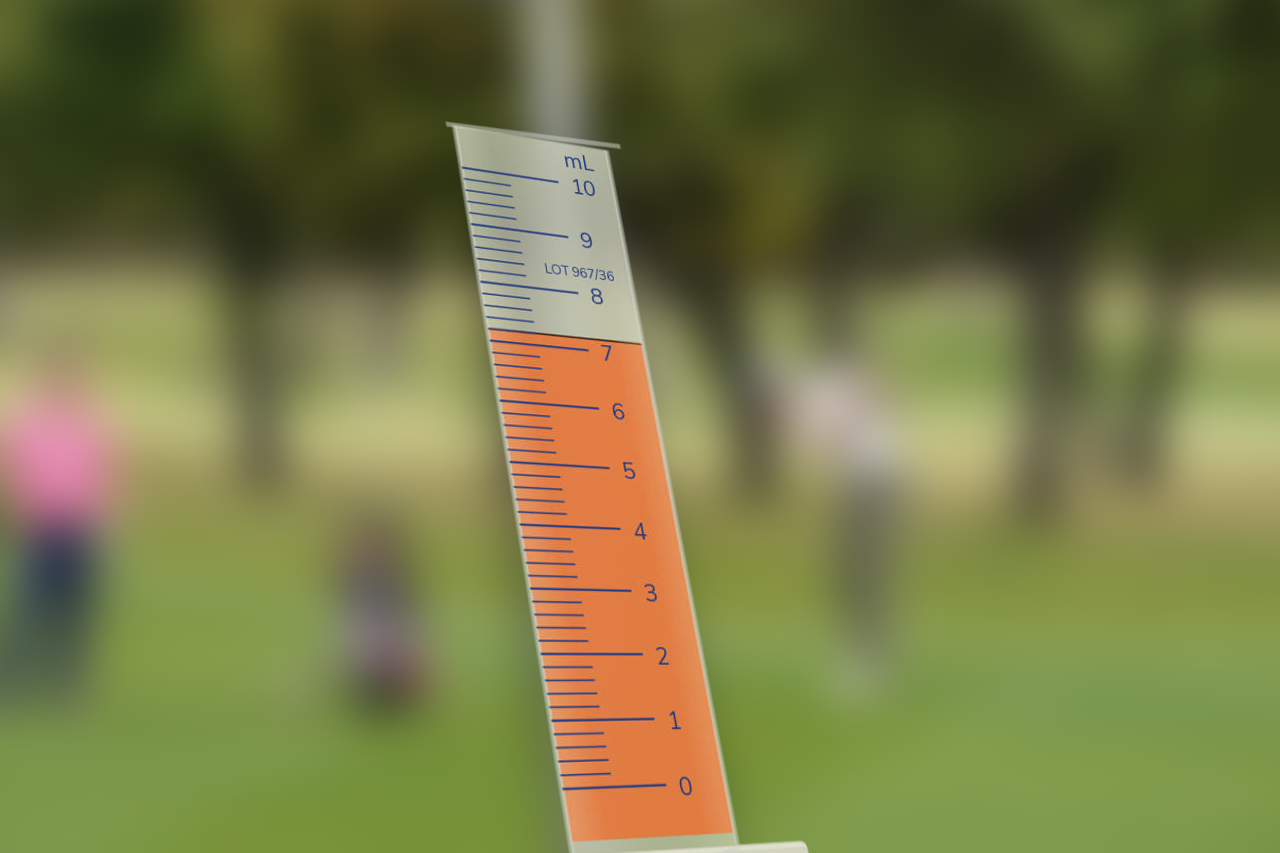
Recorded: value=7.2 unit=mL
